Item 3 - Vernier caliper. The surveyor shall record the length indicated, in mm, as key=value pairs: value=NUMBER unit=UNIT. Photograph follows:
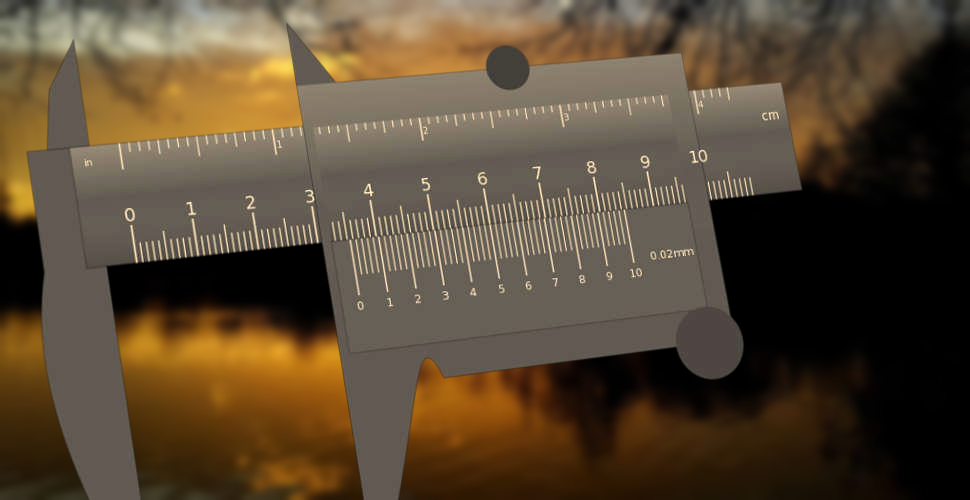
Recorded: value=35.5 unit=mm
